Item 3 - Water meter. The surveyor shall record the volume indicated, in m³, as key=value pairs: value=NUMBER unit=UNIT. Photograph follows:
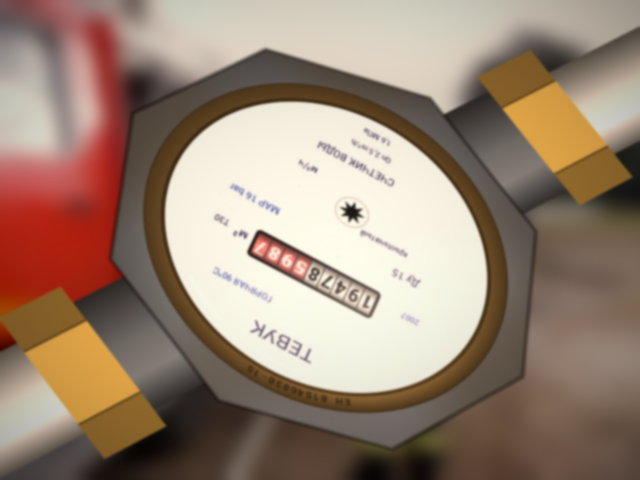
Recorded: value=19478.5987 unit=m³
